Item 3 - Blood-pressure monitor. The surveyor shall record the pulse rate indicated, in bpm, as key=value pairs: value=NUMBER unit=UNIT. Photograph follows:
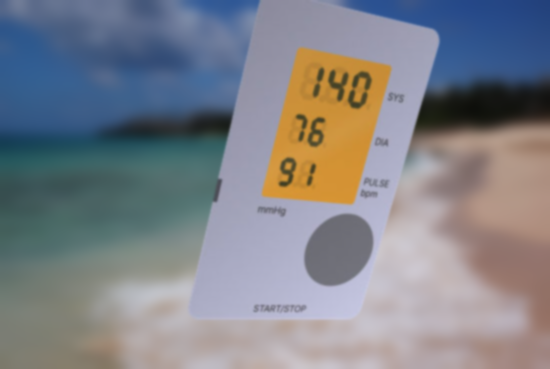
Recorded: value=91 unit=bpm
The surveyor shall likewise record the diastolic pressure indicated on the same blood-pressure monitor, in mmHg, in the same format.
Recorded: value=76 unit=mmHg
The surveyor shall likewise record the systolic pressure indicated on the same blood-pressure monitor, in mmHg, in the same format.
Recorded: value=140 unit=mmHg
